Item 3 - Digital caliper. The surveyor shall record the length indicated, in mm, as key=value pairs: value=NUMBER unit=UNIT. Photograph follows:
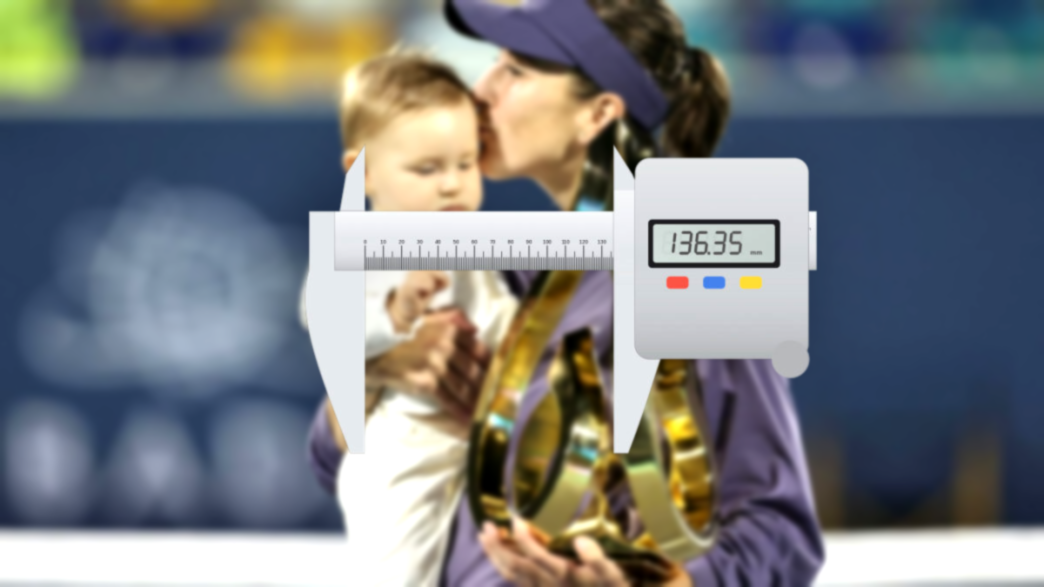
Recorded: value=136.35 unit=mm
